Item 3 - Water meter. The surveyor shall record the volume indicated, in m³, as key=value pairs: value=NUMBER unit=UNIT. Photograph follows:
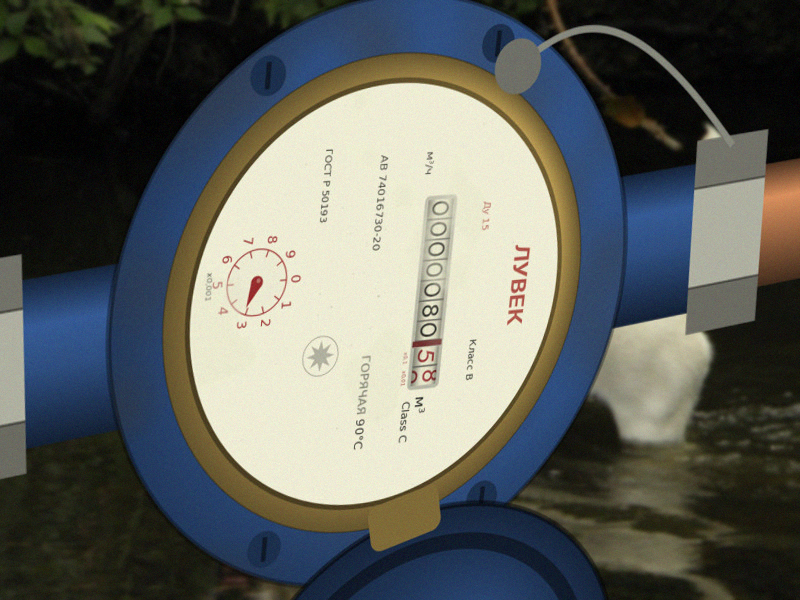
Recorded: value=80.583 unit=m³
